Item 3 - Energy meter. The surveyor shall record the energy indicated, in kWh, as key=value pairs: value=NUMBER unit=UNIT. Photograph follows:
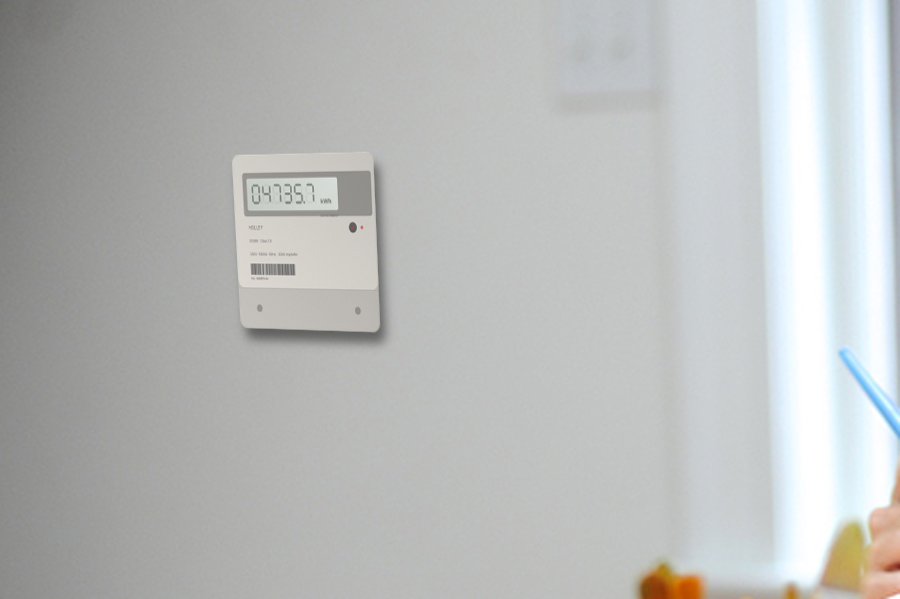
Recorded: value=4735.7 unit=kWh
